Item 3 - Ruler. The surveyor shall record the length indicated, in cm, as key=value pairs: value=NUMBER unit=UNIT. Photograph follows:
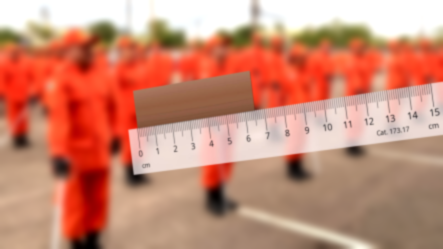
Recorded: value=6.5 unit=cm
